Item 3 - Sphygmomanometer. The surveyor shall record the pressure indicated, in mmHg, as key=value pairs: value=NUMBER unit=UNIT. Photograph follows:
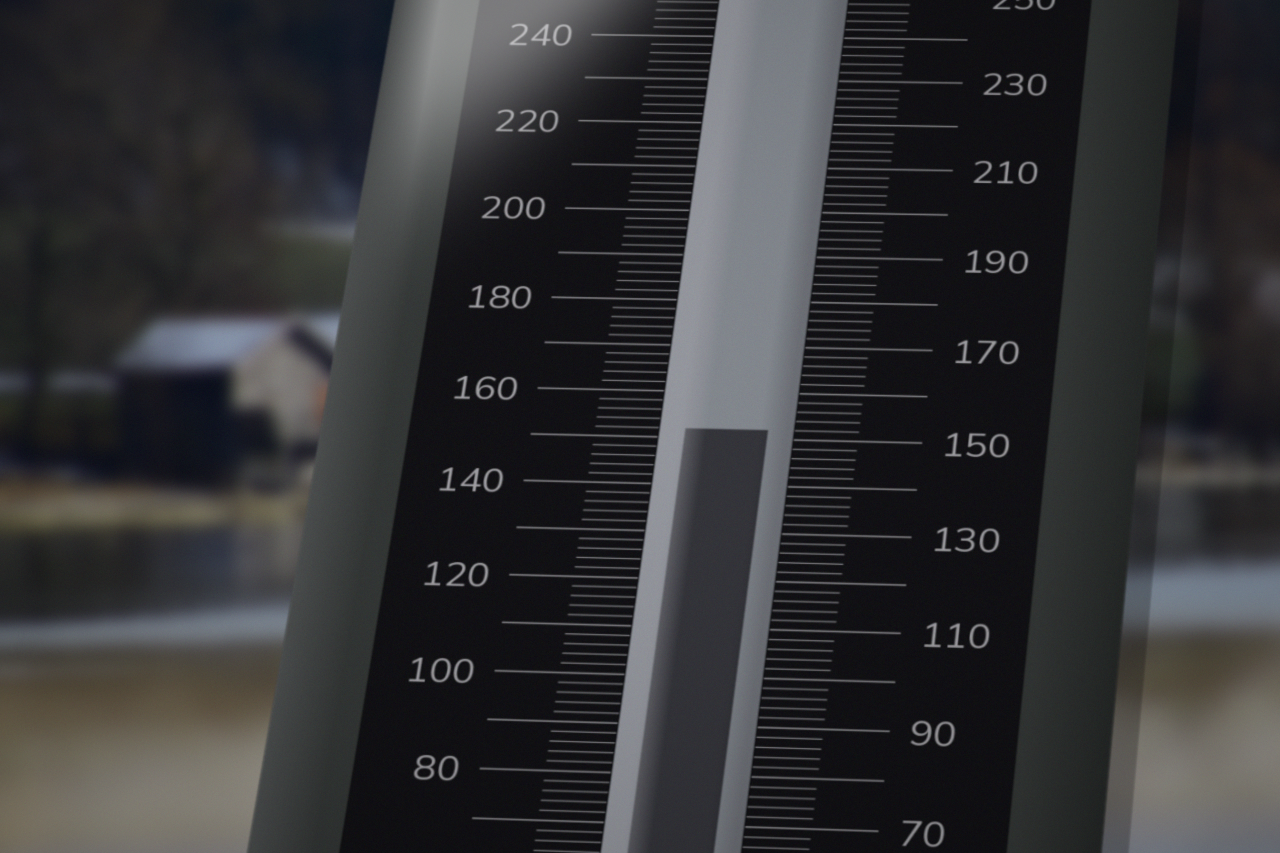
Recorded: value=152 unit=mmHg
